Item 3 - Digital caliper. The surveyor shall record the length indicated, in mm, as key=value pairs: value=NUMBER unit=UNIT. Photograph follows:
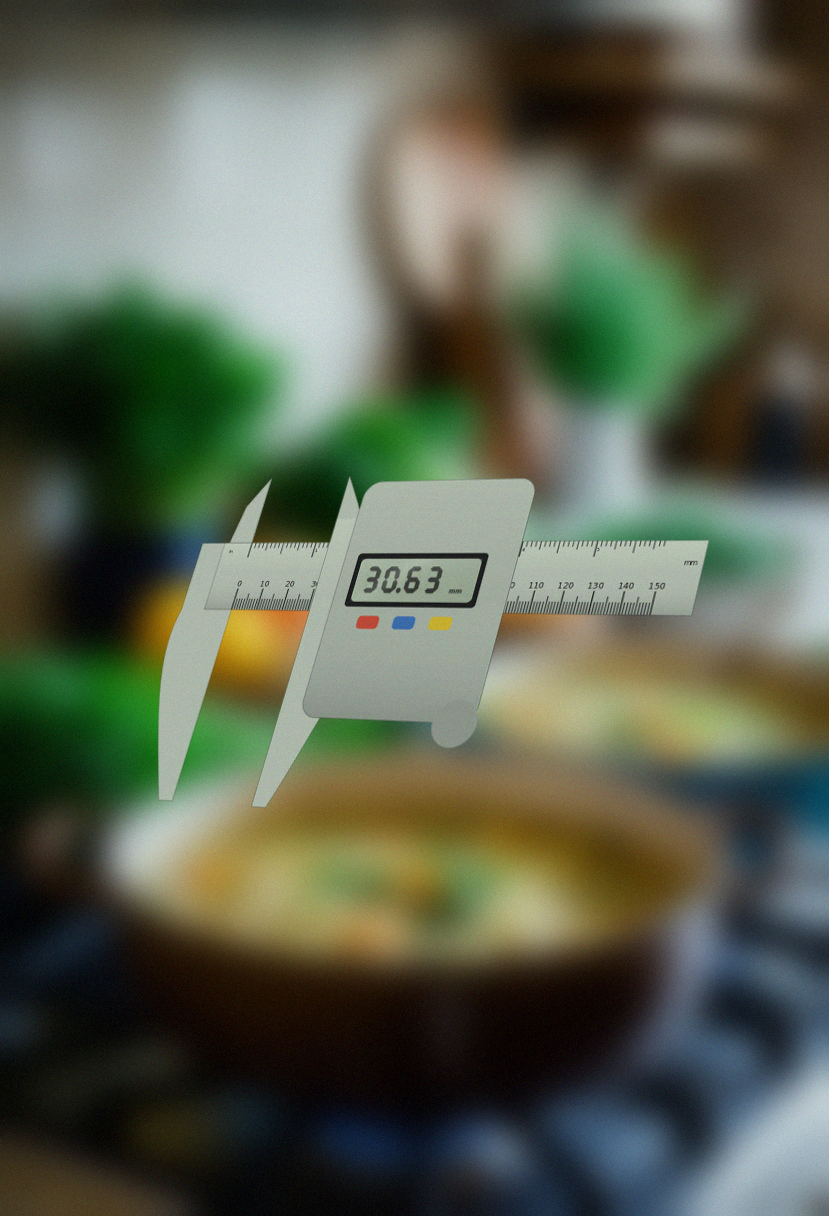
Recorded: value=30.63 unit=mm
